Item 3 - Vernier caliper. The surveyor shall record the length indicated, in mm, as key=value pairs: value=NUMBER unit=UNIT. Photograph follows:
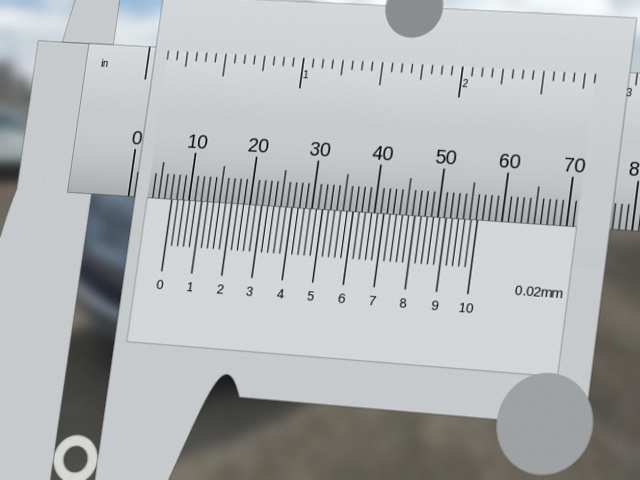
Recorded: value=7.2 unit=mm
